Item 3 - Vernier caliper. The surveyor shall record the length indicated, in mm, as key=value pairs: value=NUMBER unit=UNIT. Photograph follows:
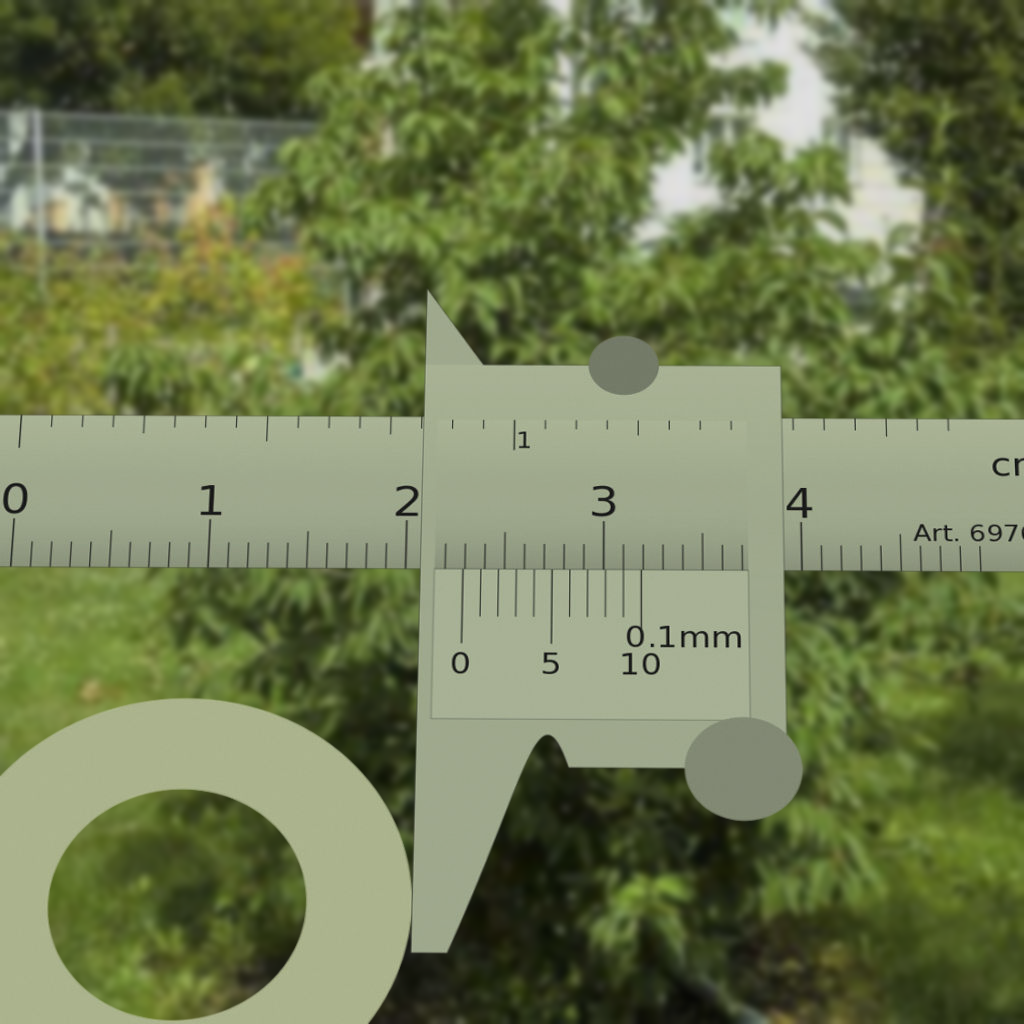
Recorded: value=22.9 unit=mm
